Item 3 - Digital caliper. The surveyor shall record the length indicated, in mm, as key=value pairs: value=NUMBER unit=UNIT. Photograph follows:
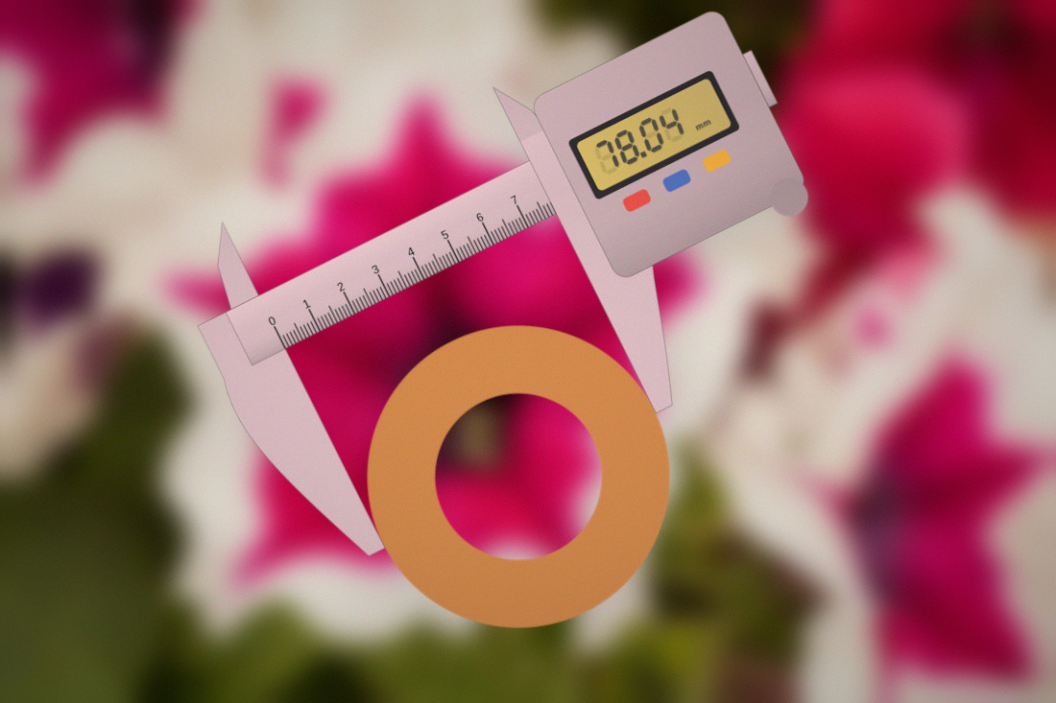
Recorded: value=78.04 unit=mm
